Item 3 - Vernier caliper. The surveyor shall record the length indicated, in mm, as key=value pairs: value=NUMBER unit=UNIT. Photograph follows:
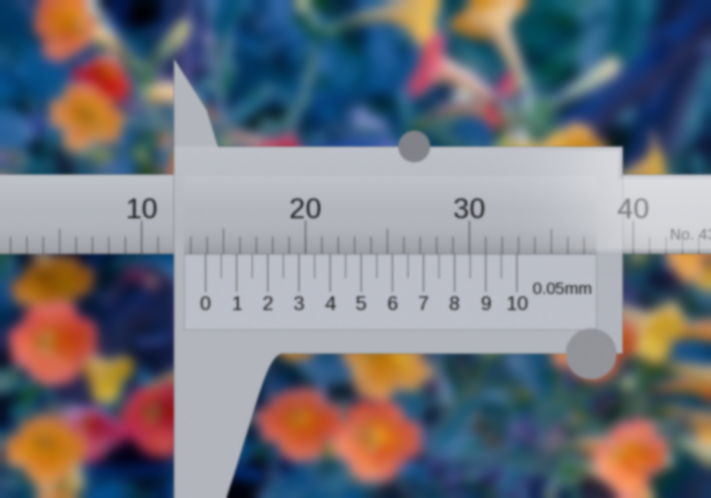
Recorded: value=13.9 unit=mm
